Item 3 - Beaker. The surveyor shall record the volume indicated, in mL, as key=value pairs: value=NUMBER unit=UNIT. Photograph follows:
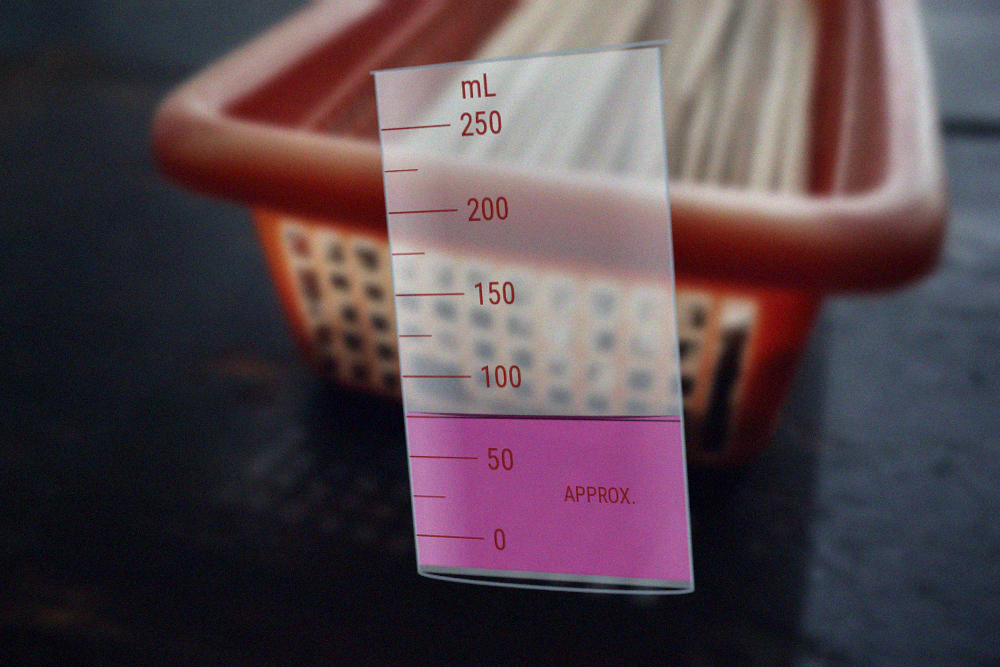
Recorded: value=75 unit=mL
